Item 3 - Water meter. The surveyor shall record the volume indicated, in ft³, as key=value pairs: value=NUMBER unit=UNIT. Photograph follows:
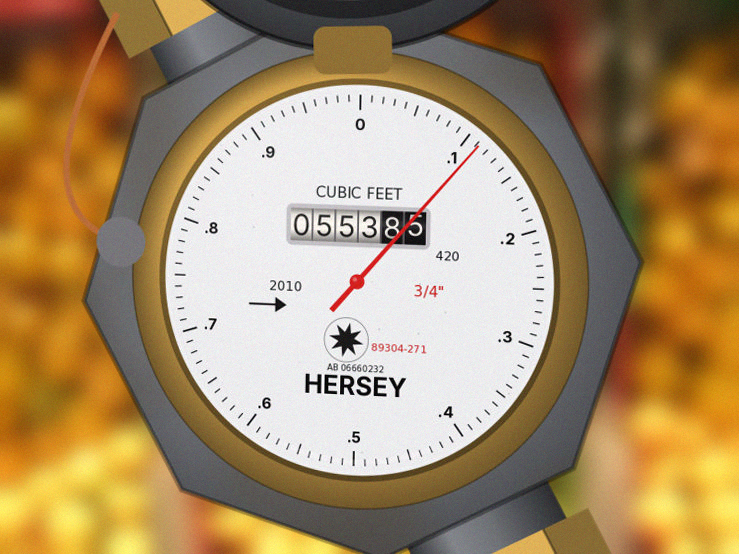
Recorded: value=55385.11 unit=ft³
